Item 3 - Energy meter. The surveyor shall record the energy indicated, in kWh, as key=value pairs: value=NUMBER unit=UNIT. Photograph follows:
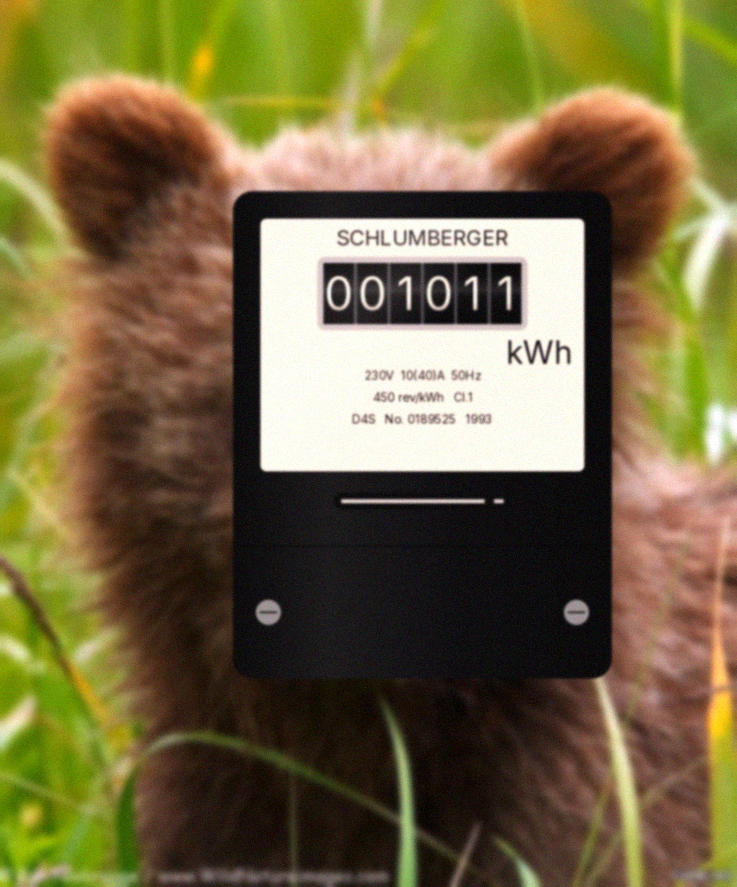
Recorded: value=1011 unit=kWh
